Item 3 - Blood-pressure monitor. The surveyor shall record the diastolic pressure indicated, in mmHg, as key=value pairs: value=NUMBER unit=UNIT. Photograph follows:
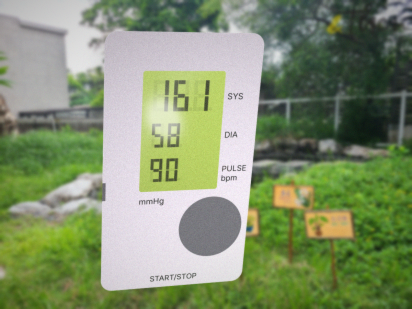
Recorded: value=58 unit=mmHg
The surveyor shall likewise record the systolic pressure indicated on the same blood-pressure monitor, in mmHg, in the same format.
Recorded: value=161 unit=mmHg
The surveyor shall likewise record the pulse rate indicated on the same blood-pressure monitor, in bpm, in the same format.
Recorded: value=90 unit=bpm
